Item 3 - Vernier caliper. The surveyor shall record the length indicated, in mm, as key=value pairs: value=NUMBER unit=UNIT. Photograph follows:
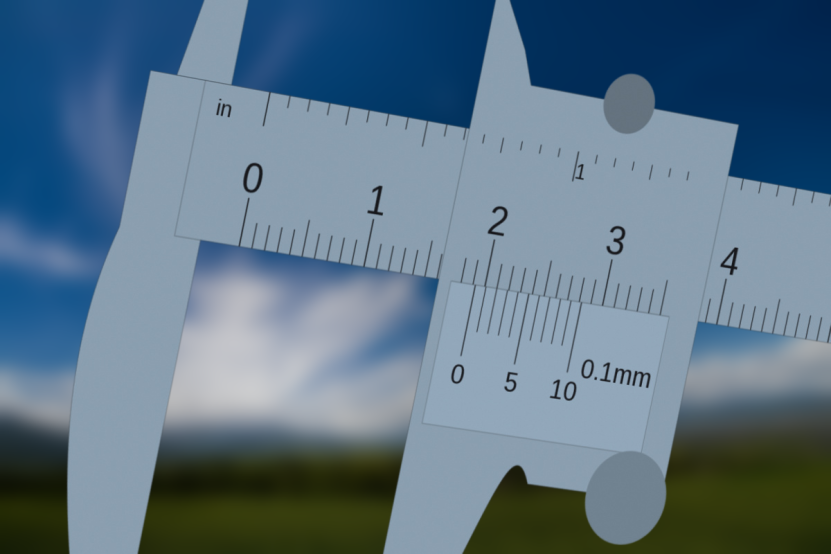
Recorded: value=19.2 unit=mm
